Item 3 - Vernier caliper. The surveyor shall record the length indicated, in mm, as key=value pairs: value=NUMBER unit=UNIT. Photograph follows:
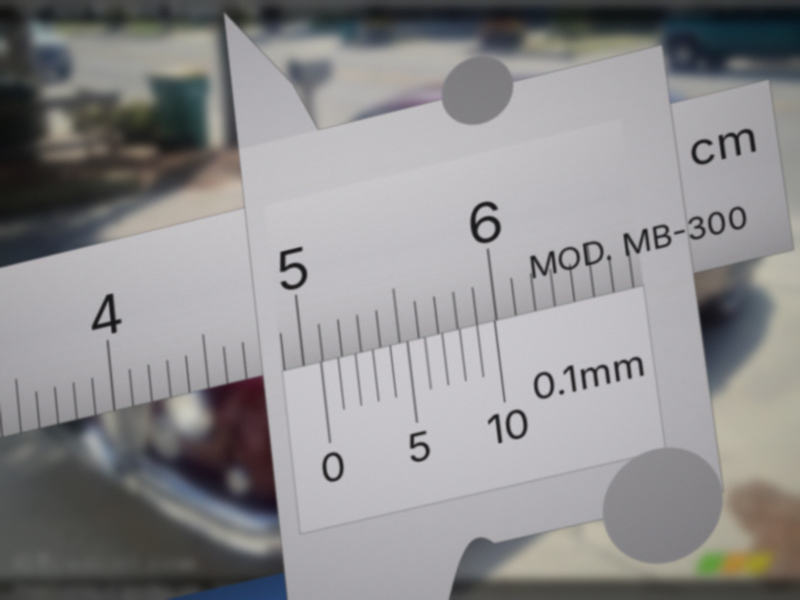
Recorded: value=50.9 unit=mm
